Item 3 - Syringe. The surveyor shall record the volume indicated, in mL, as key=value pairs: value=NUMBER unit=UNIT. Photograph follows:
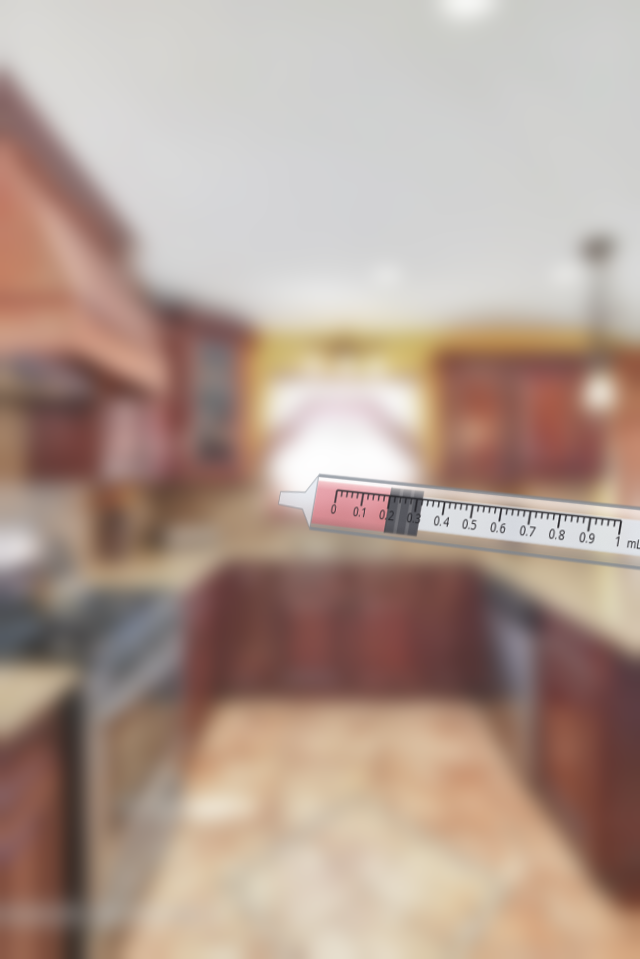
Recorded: value=0.2 unit=mL
